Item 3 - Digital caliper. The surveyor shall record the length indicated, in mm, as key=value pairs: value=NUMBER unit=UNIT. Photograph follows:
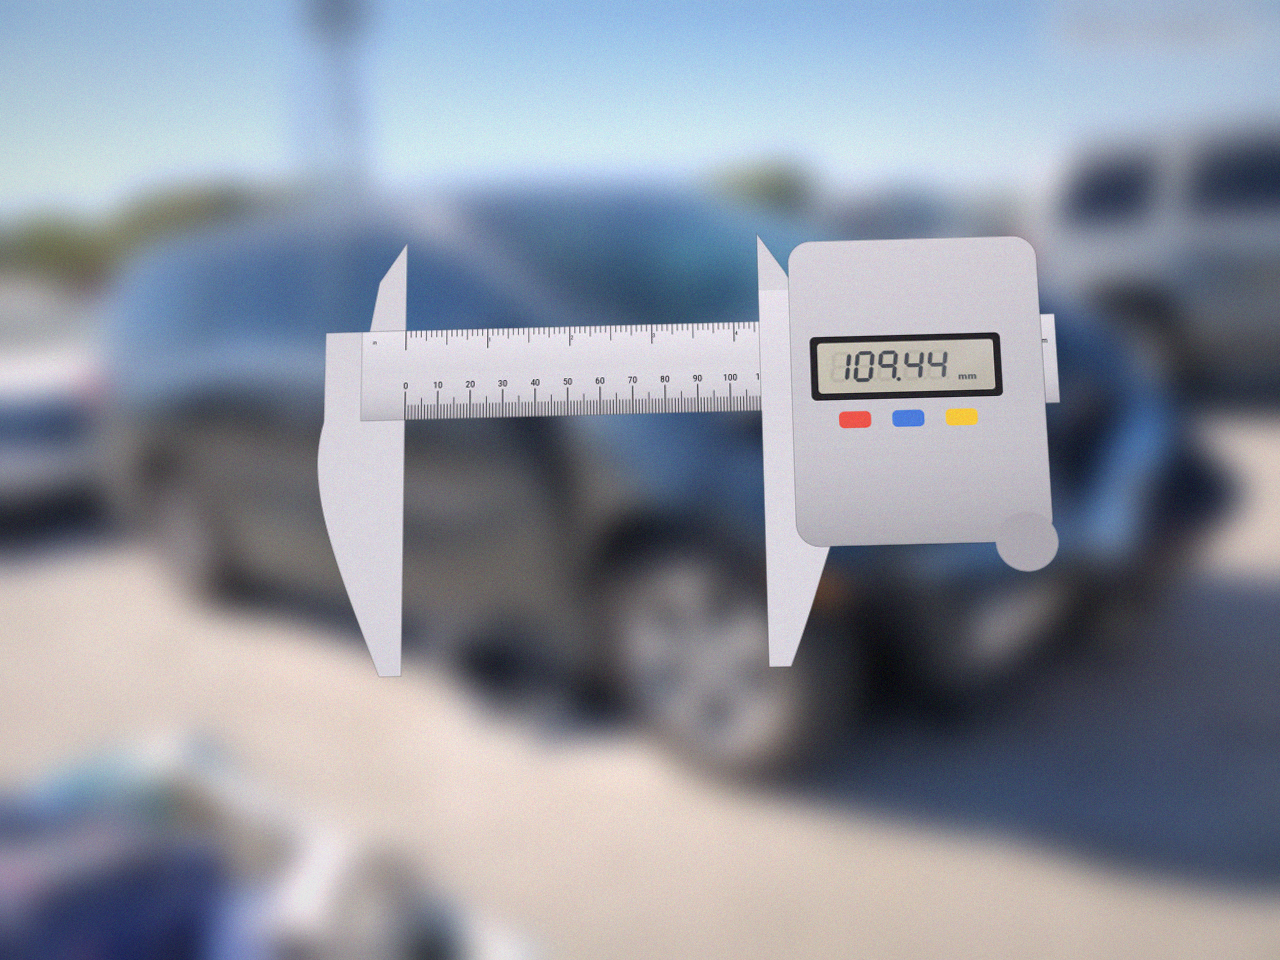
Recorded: value=109.44 unit=mm
